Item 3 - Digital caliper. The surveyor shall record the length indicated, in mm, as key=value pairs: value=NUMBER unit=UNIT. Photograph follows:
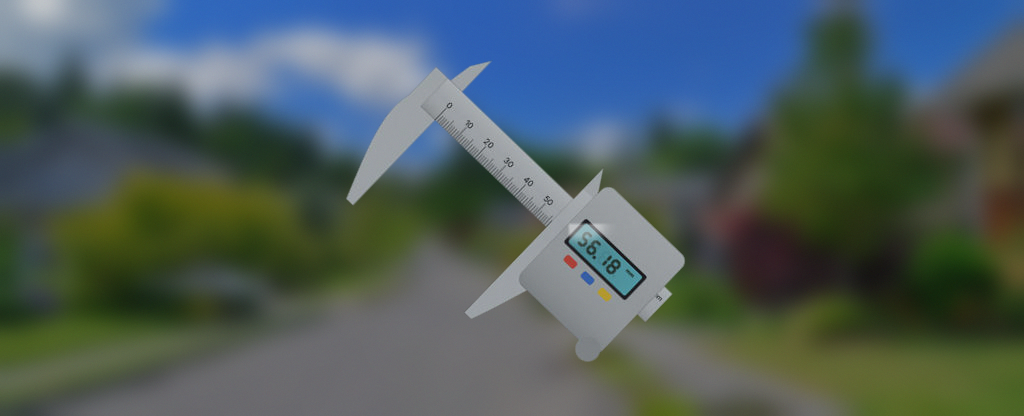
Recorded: value=56.18 unit=mm
